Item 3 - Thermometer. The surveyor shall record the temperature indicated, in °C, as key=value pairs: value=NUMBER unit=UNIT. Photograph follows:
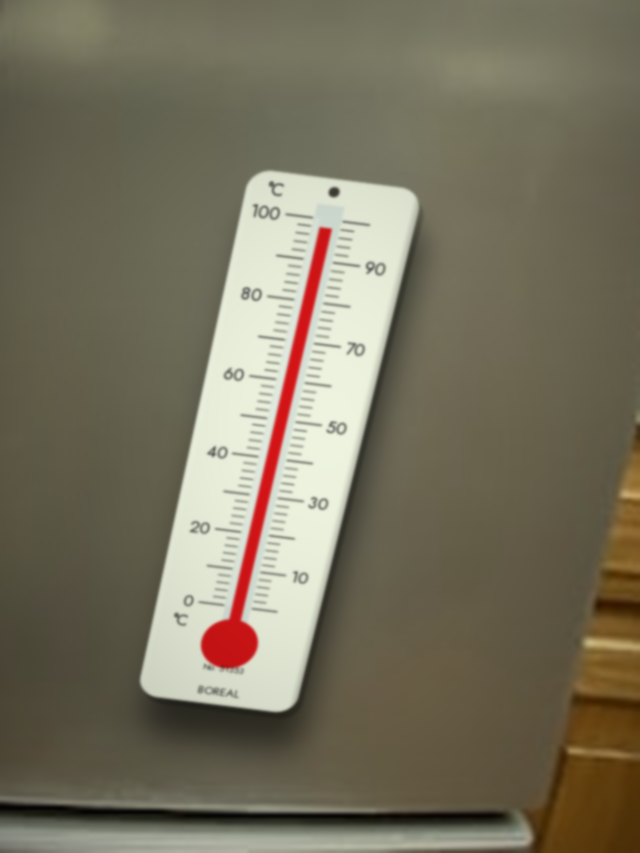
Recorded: value=98 unit=°C
